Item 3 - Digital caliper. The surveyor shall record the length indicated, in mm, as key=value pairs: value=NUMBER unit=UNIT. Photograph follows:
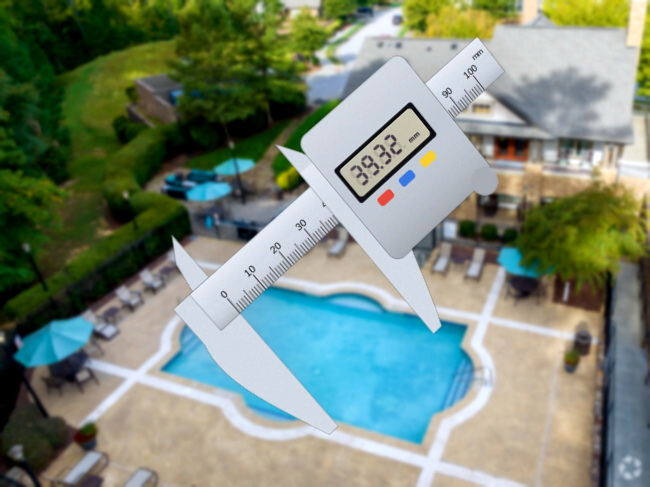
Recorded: value=39.32 unit=mm
